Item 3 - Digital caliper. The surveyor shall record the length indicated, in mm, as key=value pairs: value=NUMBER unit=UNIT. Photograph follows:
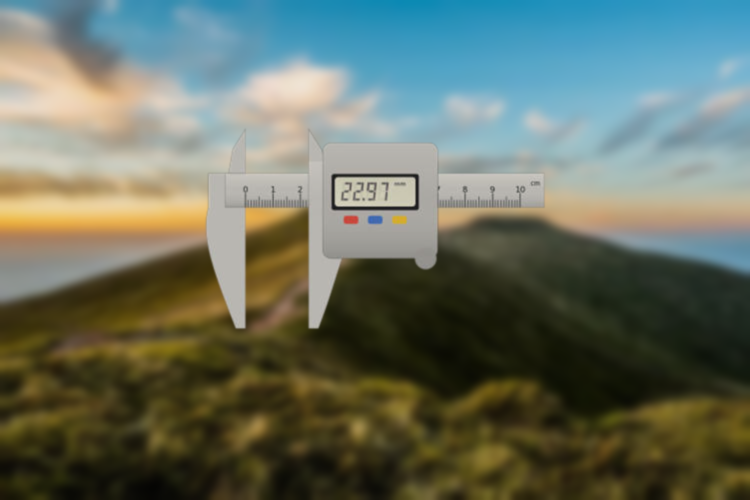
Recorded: value=22.97 unit=mm
